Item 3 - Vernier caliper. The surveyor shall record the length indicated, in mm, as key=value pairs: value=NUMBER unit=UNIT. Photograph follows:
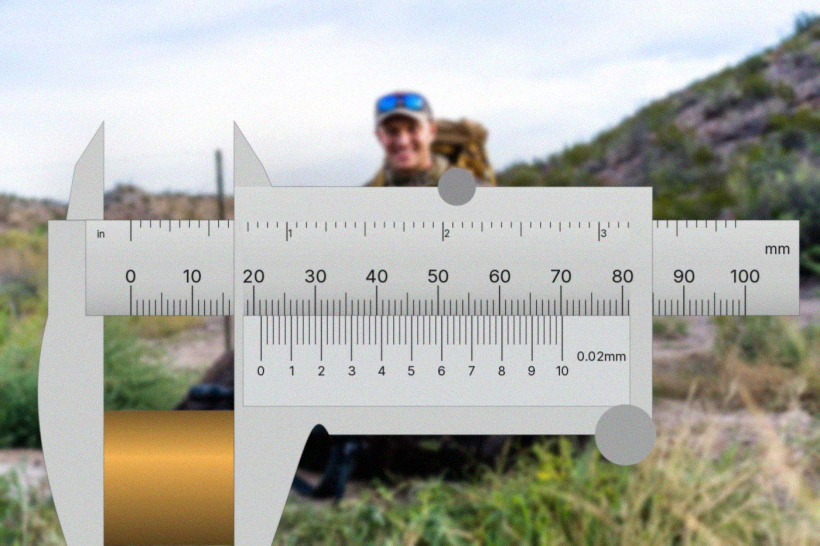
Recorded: value=21.2 unit=mm
